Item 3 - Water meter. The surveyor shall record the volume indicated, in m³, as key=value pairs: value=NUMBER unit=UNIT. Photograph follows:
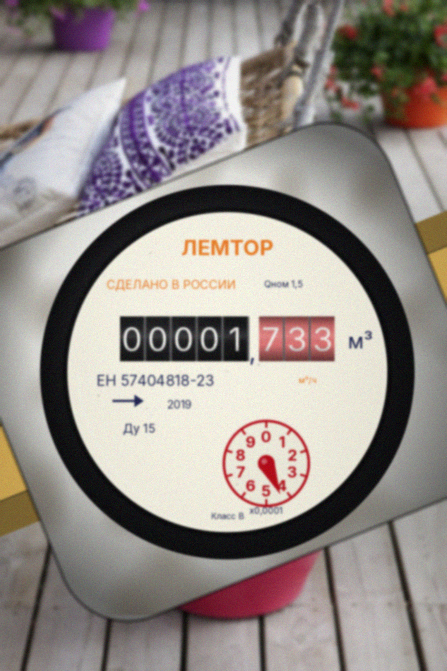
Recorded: value=1.7334 unit=m³
